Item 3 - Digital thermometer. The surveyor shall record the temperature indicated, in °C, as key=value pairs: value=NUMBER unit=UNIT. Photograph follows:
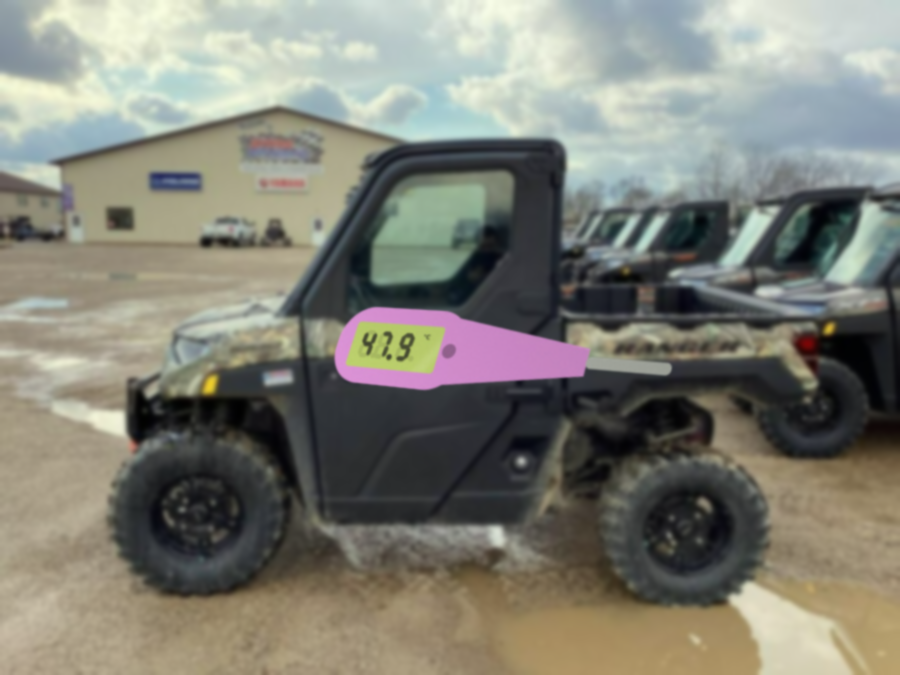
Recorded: value=47.9 unit=°C
